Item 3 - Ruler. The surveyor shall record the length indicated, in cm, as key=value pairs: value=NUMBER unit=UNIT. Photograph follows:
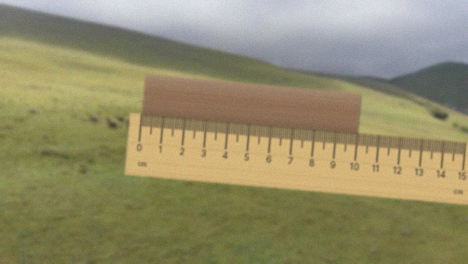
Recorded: value=10 unit=cm
